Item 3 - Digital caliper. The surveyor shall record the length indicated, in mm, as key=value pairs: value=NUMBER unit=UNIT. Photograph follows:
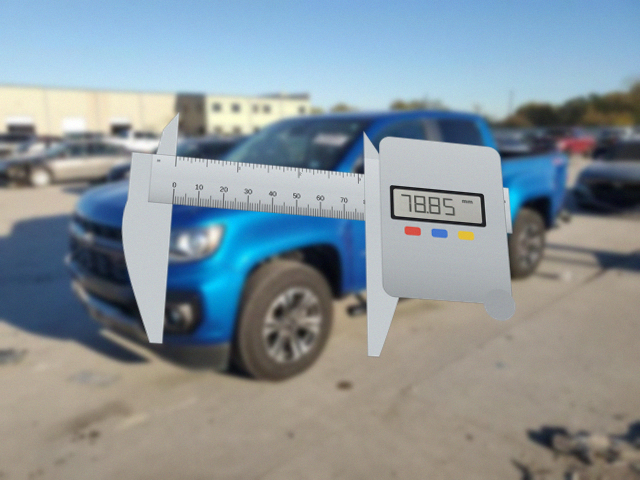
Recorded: value=78.85 unit=mm
